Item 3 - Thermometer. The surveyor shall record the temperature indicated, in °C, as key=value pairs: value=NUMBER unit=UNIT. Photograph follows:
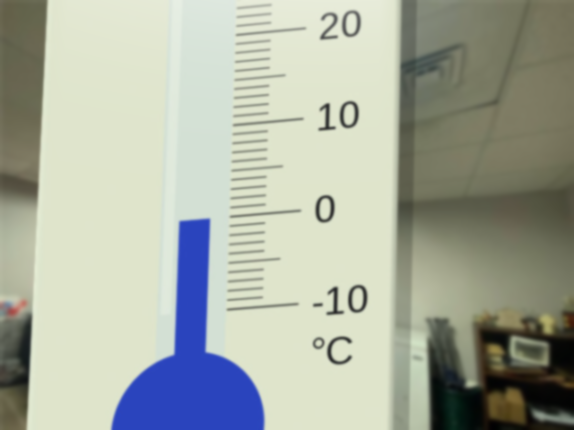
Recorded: value=0 unit=°C
